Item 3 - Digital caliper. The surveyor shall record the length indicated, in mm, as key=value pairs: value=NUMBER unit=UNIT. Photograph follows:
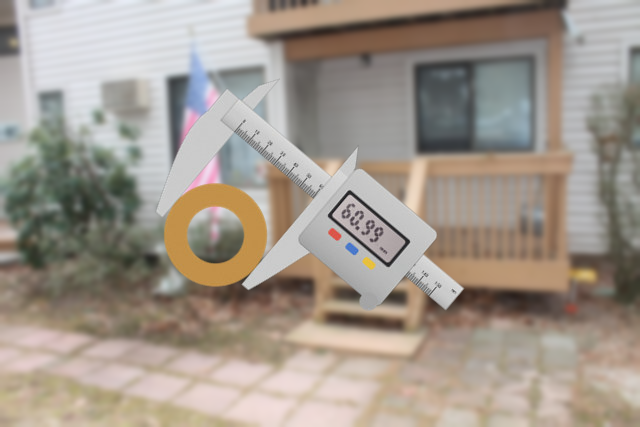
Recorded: value=60.99 unit=mm
